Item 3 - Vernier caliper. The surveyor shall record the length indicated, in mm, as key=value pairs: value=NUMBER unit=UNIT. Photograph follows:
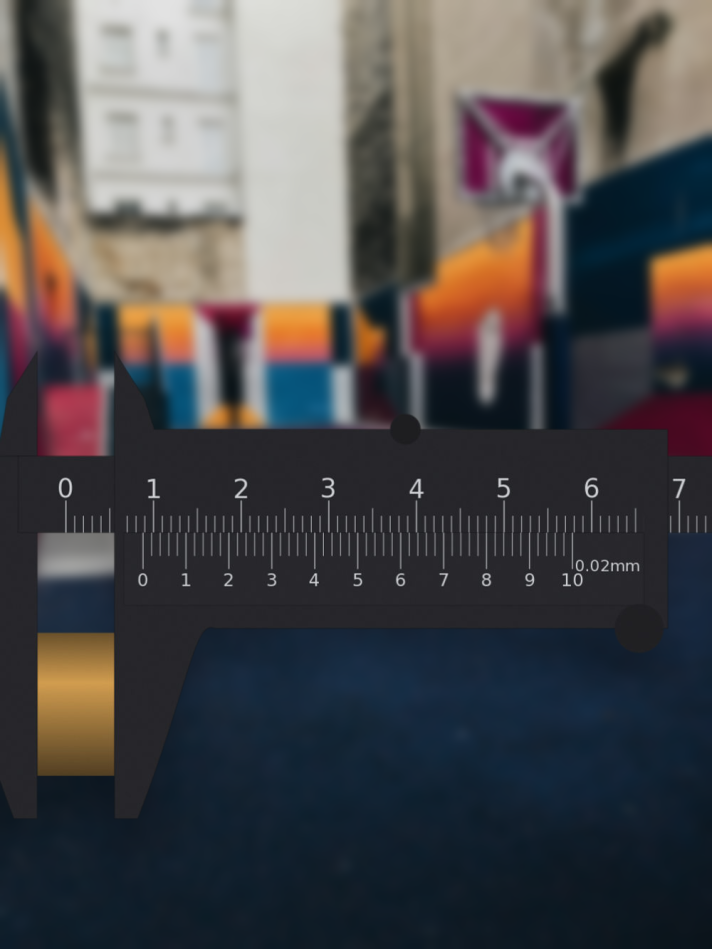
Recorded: value=8.8 unit=mm
